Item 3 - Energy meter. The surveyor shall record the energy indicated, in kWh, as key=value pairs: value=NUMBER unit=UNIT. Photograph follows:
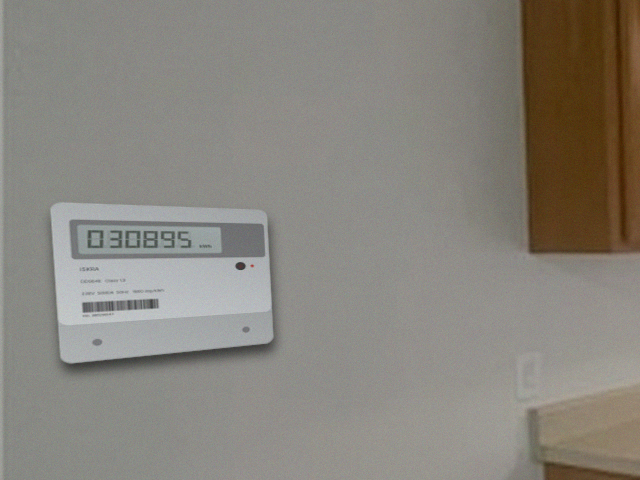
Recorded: value=30895 unit=kWh
